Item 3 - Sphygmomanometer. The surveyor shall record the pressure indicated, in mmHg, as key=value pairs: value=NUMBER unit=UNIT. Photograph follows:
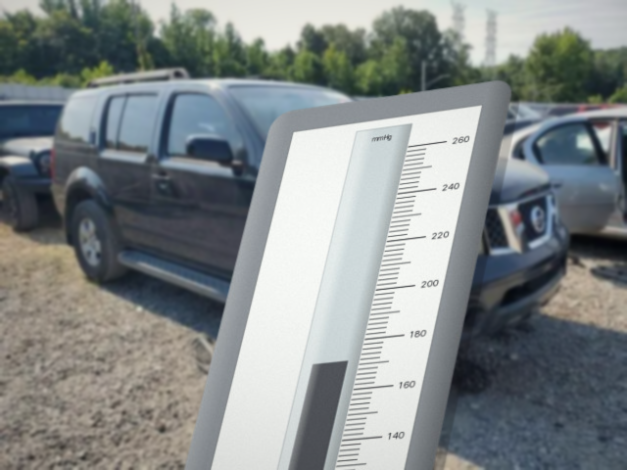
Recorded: value=172 unit=mmHg
